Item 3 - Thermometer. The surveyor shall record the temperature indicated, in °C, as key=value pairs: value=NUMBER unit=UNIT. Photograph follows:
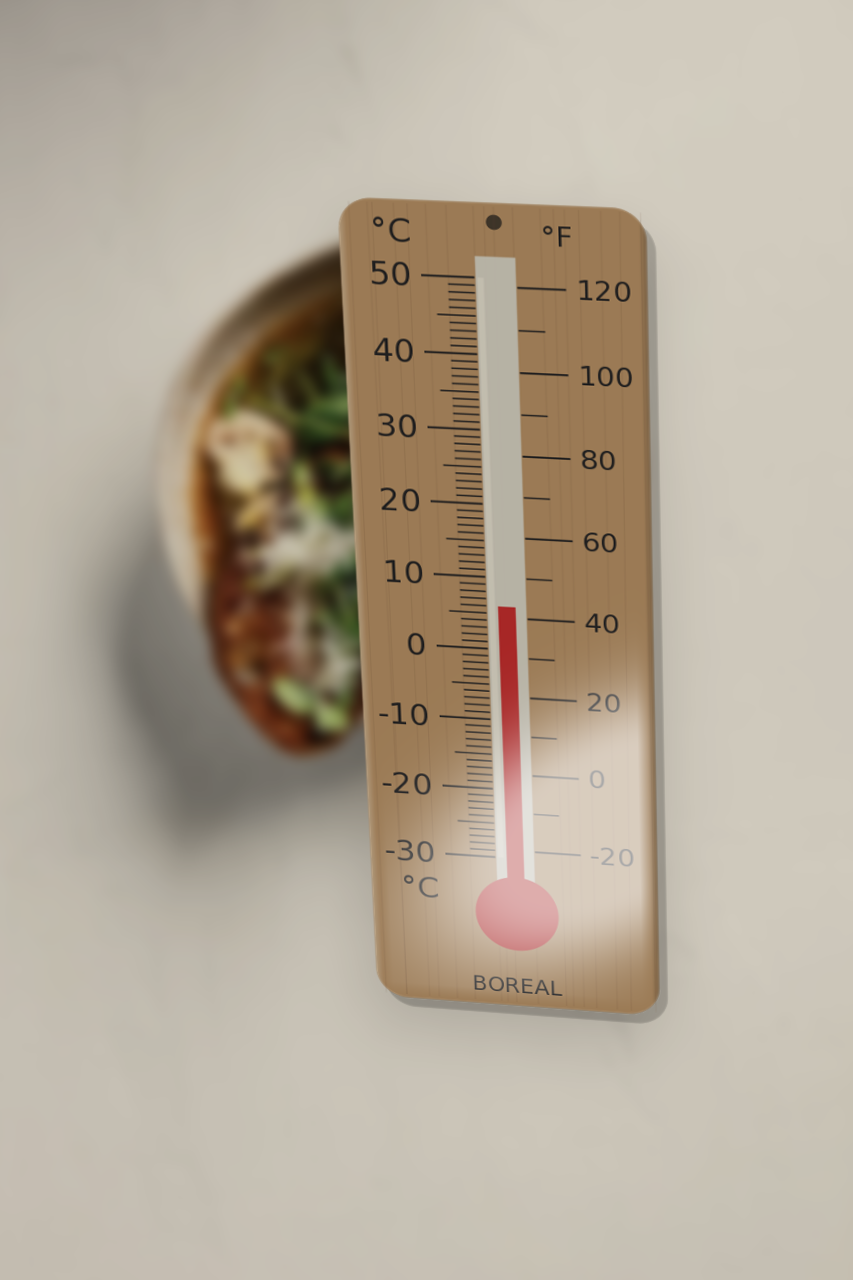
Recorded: value=6 unit=°C
